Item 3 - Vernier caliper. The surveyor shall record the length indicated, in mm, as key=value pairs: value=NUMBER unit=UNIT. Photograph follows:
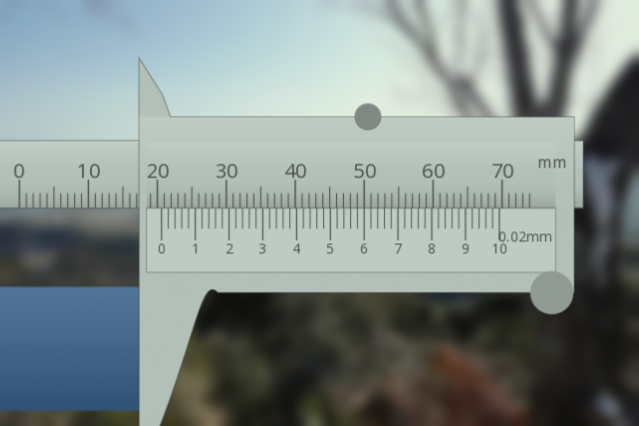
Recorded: value=20.6 unit=mm
